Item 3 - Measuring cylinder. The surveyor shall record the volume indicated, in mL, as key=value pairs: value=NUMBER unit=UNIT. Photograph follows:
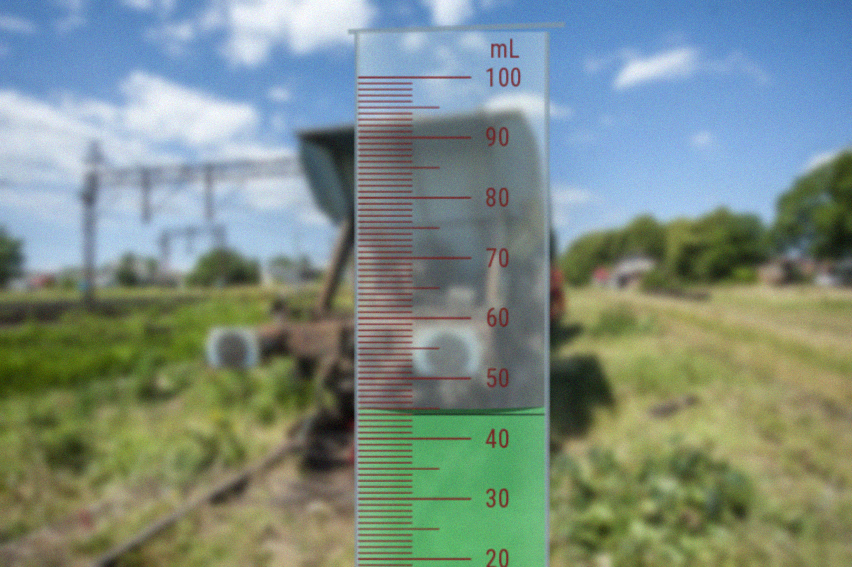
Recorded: value=44 unit=mL
